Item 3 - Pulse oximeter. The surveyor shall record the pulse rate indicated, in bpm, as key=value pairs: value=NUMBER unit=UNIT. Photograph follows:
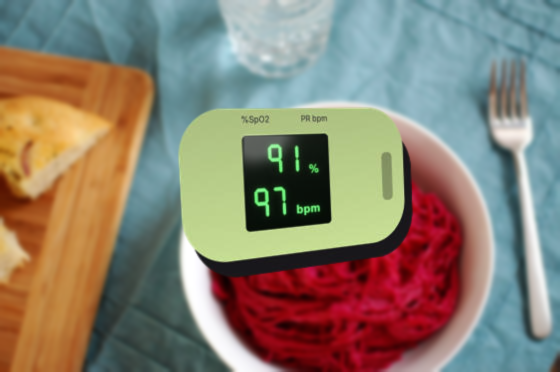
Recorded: value=97 unit=bpm
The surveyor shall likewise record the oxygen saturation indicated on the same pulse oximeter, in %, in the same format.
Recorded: value=91 unit=%
